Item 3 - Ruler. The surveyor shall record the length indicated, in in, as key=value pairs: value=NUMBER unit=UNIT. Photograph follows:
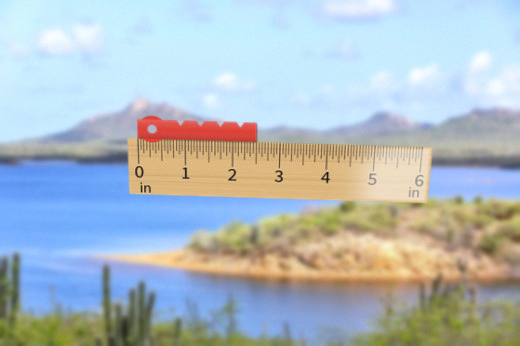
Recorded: value=2.5 unit=in
